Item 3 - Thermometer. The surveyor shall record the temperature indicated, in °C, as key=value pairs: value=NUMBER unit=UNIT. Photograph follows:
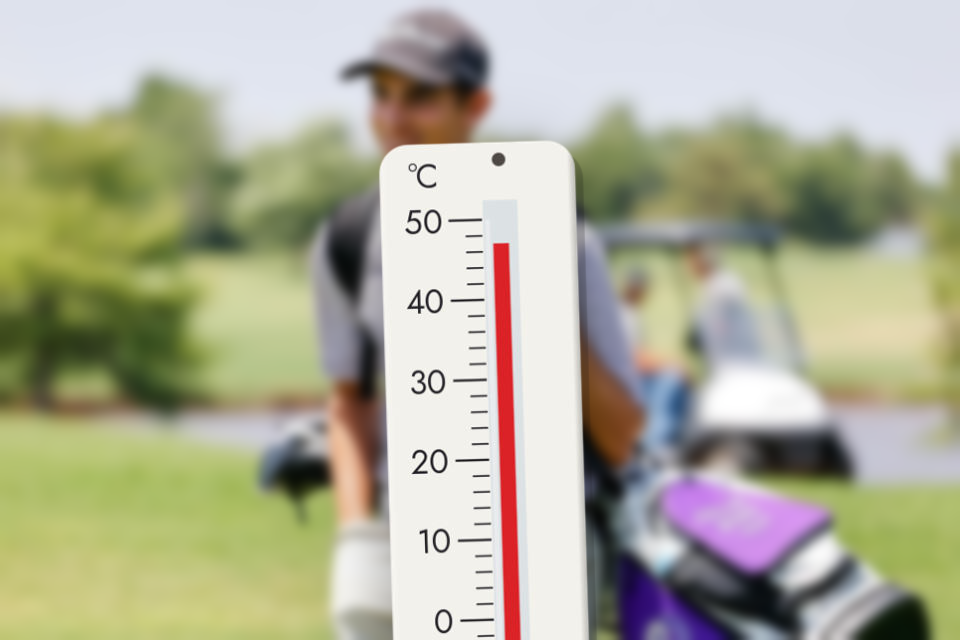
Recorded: value=47 unit=°C
